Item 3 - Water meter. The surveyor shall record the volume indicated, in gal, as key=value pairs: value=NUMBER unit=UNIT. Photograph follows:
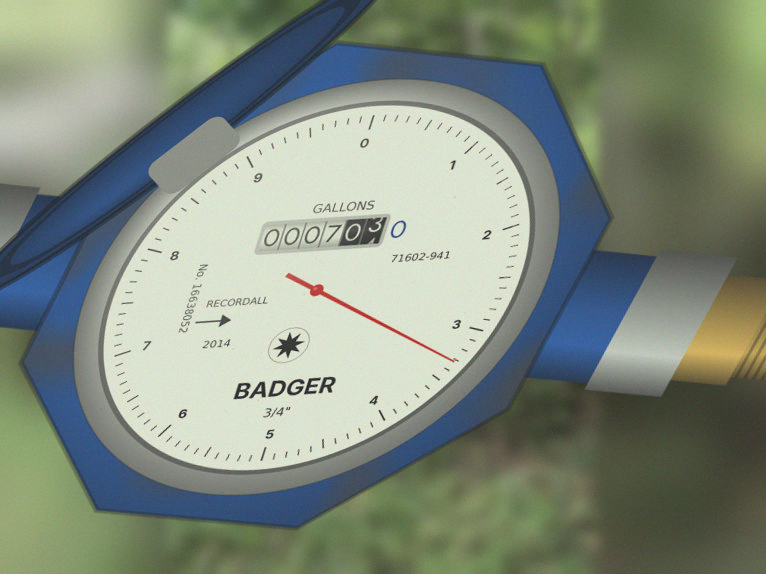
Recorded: value=7033.3 unit=gal
